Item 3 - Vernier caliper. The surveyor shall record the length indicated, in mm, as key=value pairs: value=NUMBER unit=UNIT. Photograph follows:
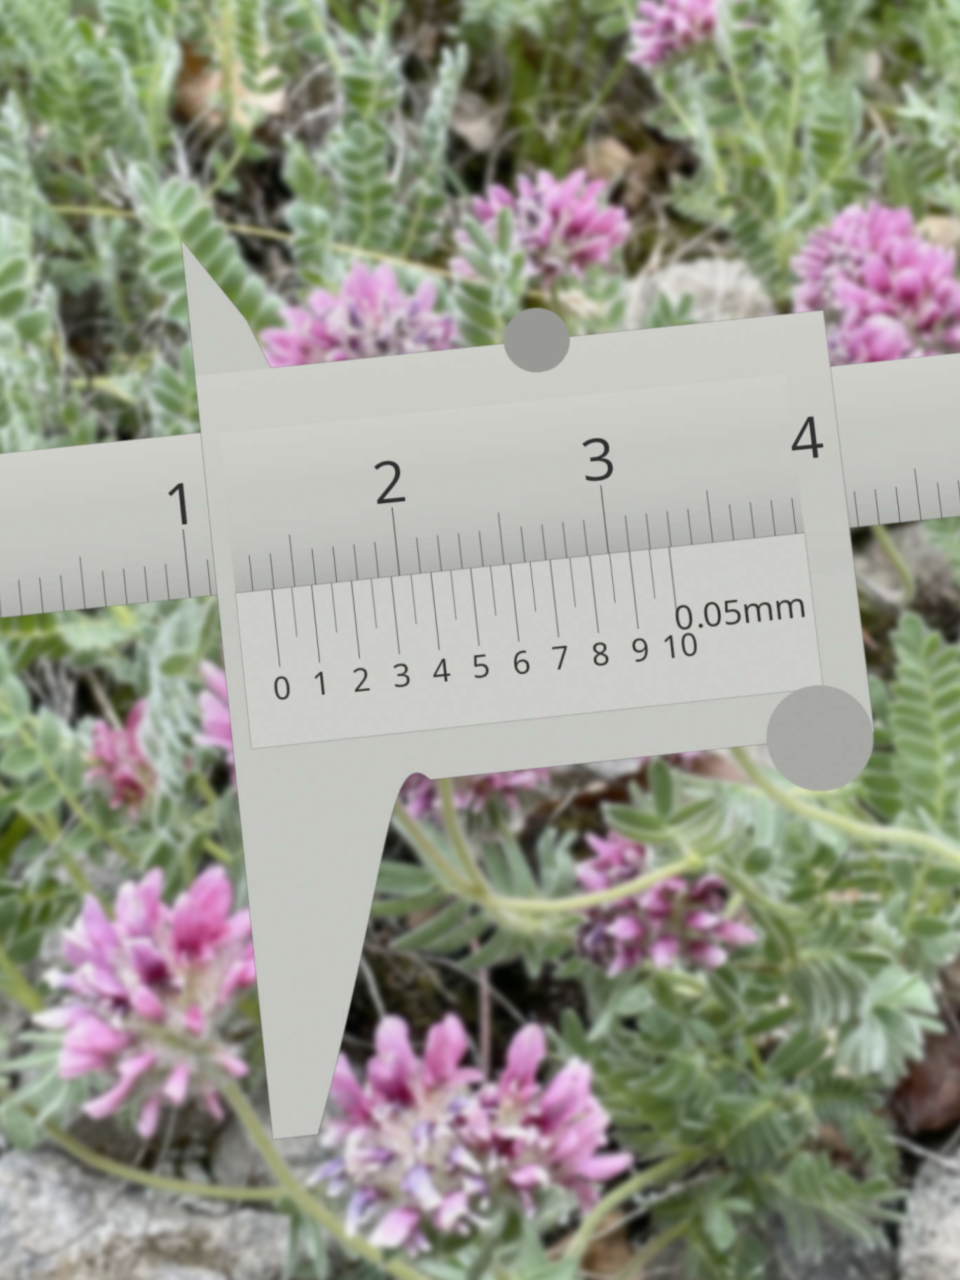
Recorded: value=13.9 unit=mm
